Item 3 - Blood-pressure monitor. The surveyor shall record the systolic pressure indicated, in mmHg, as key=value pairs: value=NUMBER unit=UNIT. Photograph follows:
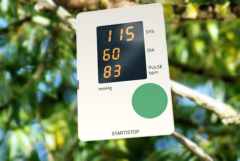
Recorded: value=115 unit=mmHg
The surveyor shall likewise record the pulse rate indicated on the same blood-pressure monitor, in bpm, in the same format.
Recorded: value=83 unit=bpm
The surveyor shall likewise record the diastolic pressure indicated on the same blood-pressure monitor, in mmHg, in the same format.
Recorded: value=60 unit=mmHg
